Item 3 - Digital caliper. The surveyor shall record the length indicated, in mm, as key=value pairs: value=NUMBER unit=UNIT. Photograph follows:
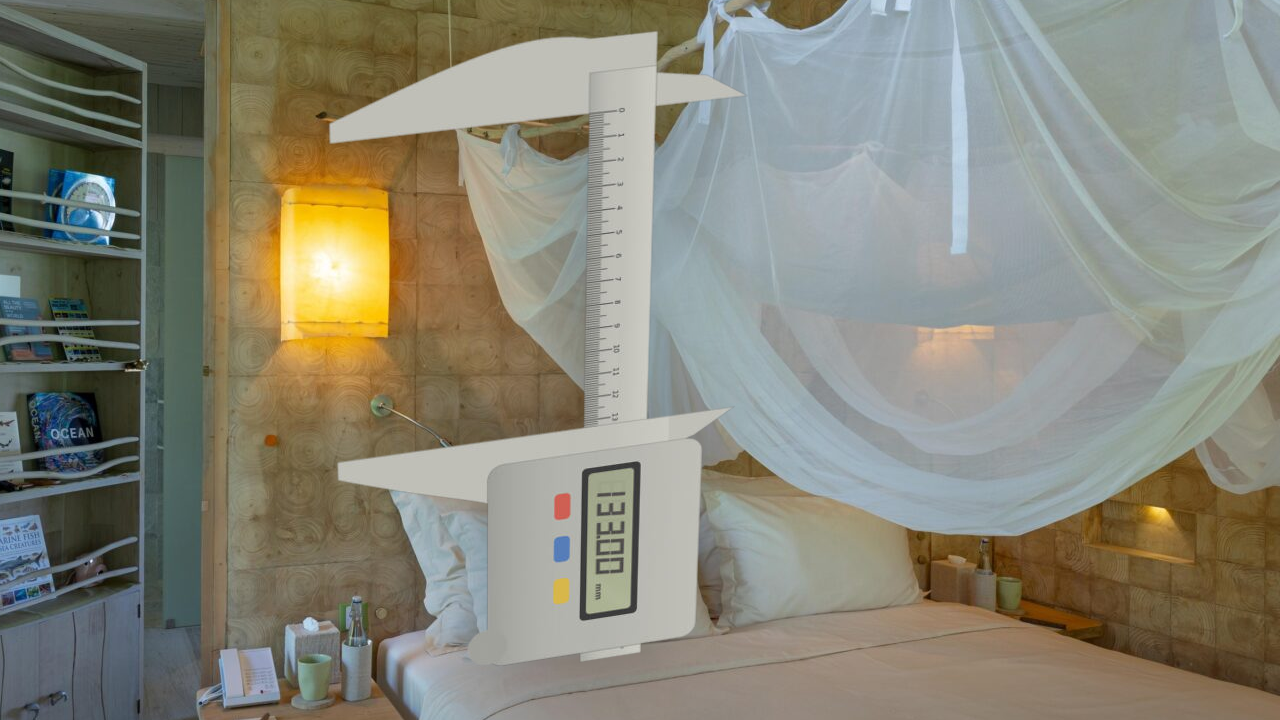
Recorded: value=133.00 unit=mm
